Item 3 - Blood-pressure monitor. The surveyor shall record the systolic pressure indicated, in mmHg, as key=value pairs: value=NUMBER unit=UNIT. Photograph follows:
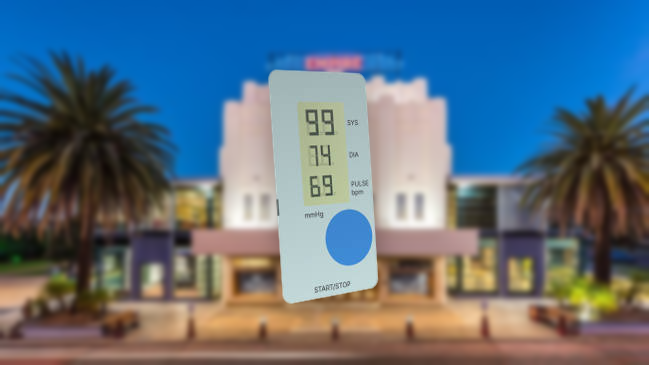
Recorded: value=99 unit=mmHg
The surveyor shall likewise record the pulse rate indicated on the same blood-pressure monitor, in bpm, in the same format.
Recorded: value=69 unit=bpm
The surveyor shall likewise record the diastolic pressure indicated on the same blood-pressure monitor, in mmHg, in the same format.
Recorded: value=74 unit=mmHg
